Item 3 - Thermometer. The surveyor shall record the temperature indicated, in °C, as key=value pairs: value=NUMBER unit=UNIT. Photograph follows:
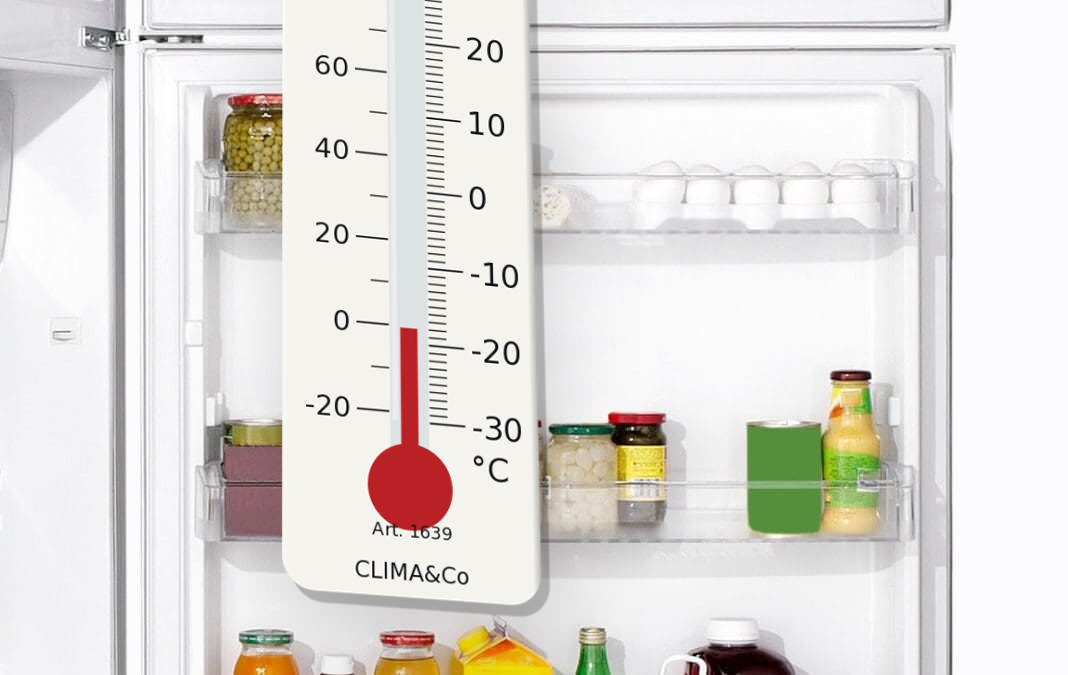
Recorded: value=-18 unit=°C
